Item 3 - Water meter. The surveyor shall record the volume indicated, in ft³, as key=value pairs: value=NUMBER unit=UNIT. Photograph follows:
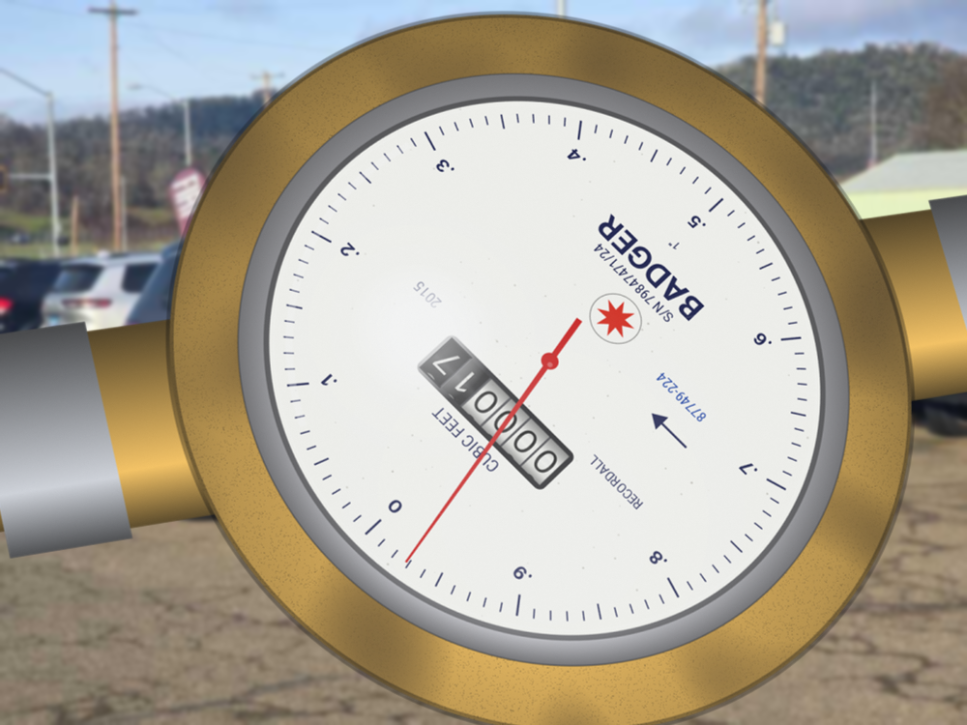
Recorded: value=16.97 unit=ft³
